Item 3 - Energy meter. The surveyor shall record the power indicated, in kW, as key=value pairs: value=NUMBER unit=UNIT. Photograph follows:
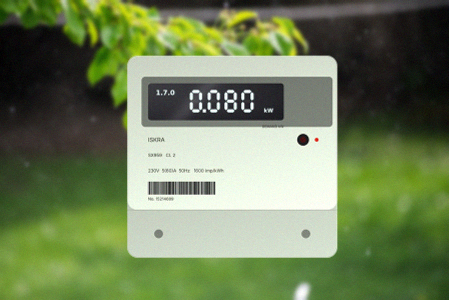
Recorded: value=0.080 unit=kW
